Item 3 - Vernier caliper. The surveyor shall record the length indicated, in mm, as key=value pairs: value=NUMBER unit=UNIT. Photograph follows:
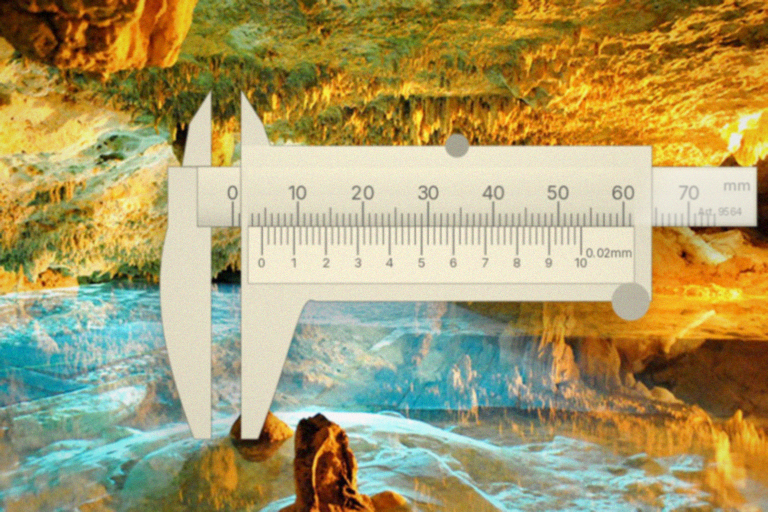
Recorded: value=4.5 unit=mm
